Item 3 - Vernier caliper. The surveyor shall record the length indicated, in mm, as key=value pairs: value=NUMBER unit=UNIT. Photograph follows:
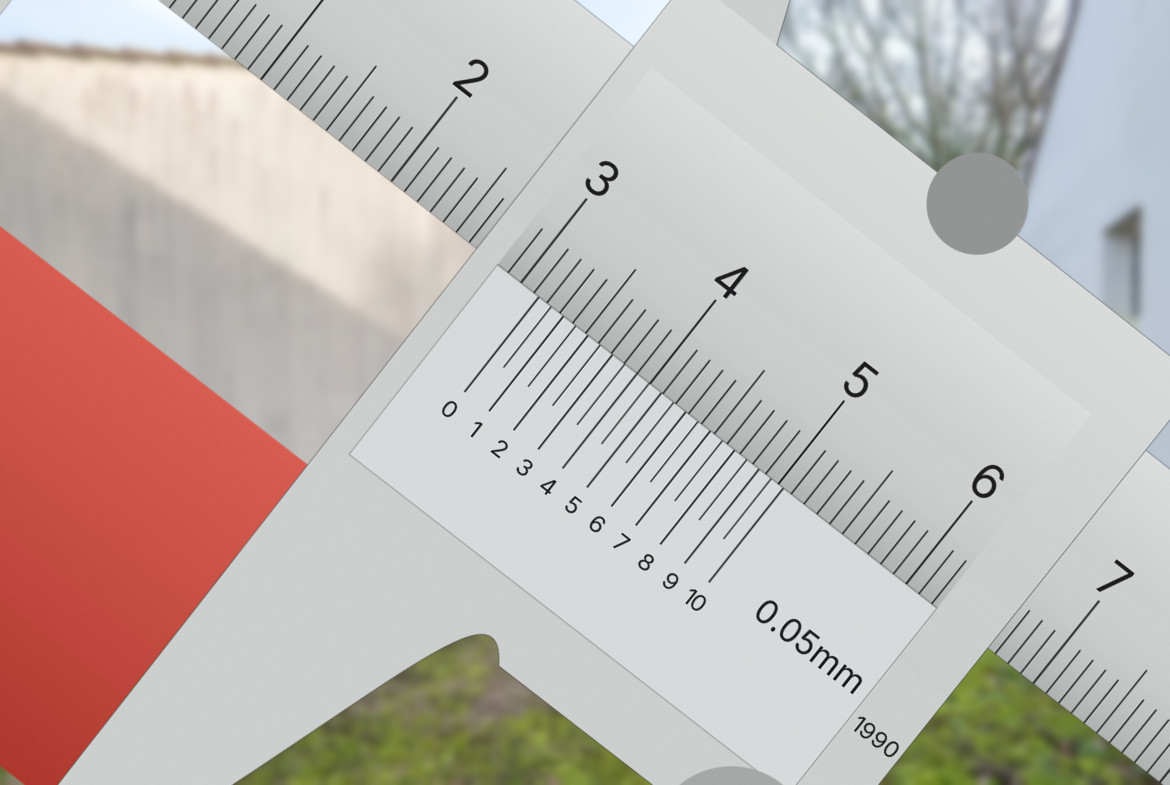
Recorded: value=31.4 unit=mm
